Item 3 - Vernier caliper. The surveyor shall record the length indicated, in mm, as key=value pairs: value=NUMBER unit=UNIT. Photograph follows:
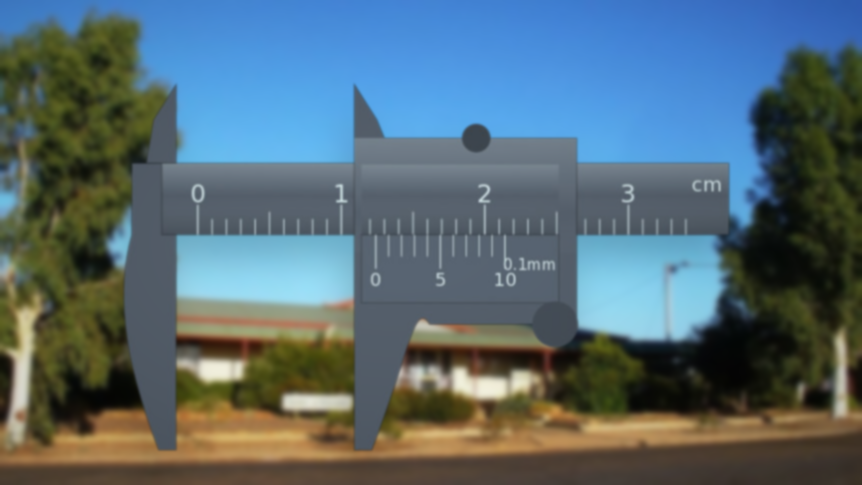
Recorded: value=12.4 unit=mm
